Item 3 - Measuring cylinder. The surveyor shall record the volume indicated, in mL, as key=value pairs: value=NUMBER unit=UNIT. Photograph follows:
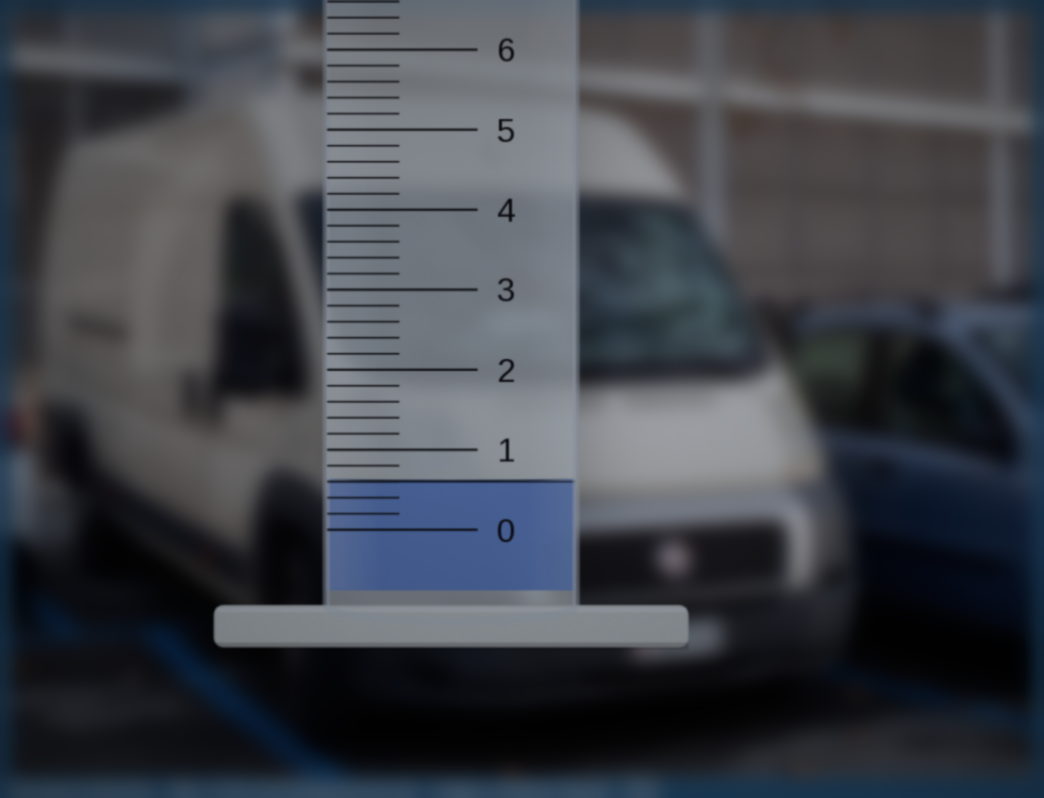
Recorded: value=0.6 unit=mL
